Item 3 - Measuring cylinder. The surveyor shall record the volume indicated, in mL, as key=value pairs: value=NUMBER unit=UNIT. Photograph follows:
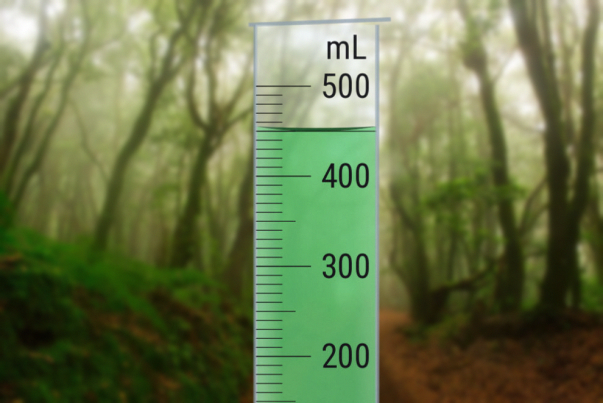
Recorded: value=450 unit=mL
